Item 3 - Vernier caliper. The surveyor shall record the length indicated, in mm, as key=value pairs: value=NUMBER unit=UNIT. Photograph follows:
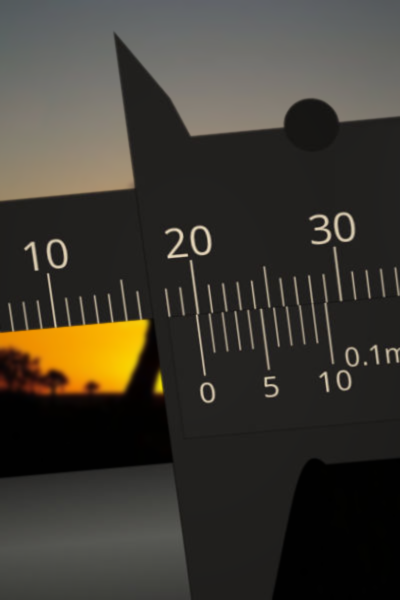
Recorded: value=19.9 unit=mm
